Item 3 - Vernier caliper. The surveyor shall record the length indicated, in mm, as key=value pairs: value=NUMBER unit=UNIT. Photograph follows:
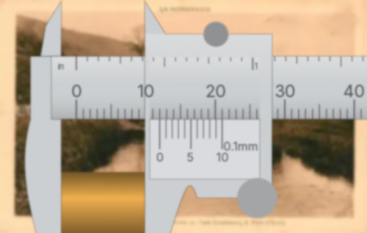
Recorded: value=12.0 unit=mm
